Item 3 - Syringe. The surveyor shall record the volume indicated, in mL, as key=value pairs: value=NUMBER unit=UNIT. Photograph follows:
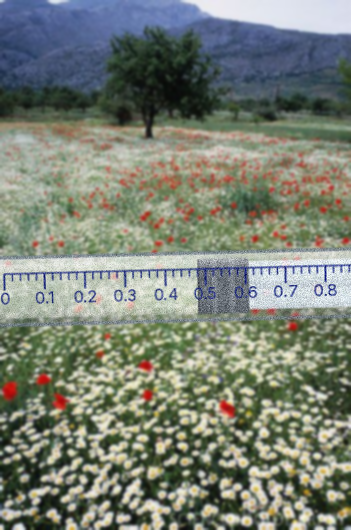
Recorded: value=0.48 unit=mL
